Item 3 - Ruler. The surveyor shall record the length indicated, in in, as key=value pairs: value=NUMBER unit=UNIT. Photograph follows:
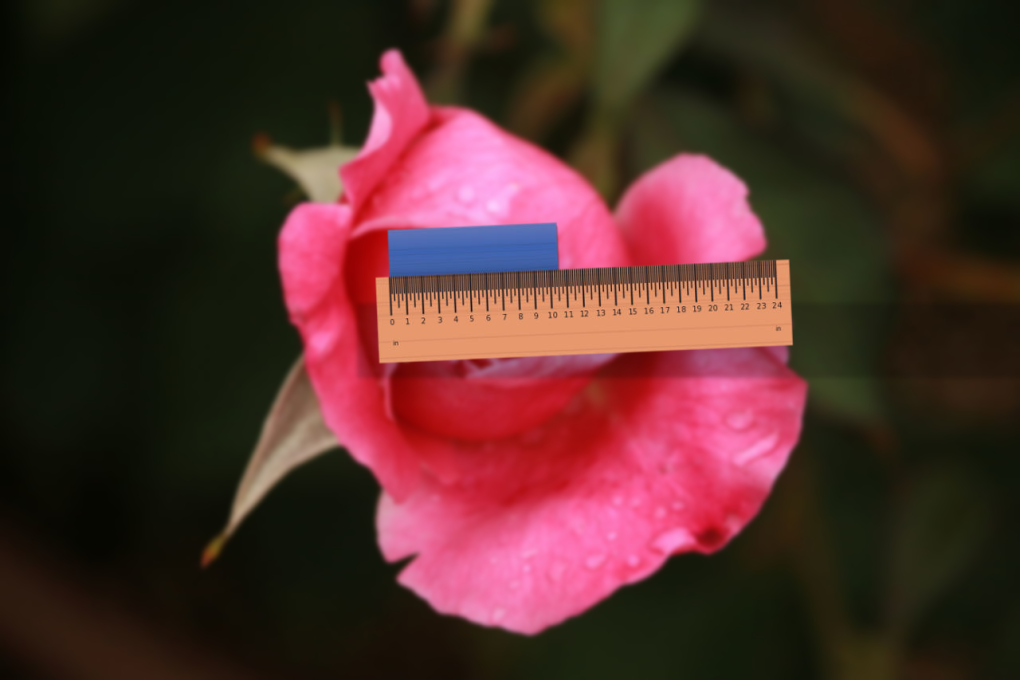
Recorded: value=10.5 unit=in
